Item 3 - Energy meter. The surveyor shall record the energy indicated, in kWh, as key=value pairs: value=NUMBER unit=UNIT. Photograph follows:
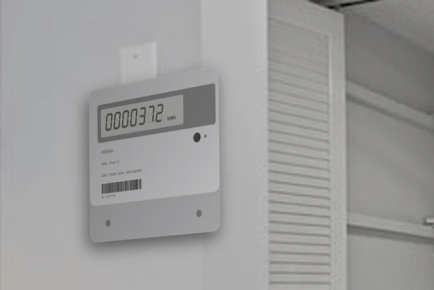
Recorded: value=372 unit=kWh
